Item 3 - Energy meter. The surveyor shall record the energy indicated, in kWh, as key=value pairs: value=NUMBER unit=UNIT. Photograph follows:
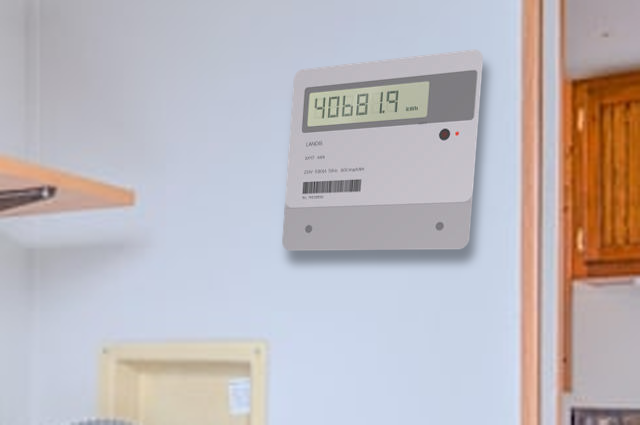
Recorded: value=40681.9 unit=kWh
